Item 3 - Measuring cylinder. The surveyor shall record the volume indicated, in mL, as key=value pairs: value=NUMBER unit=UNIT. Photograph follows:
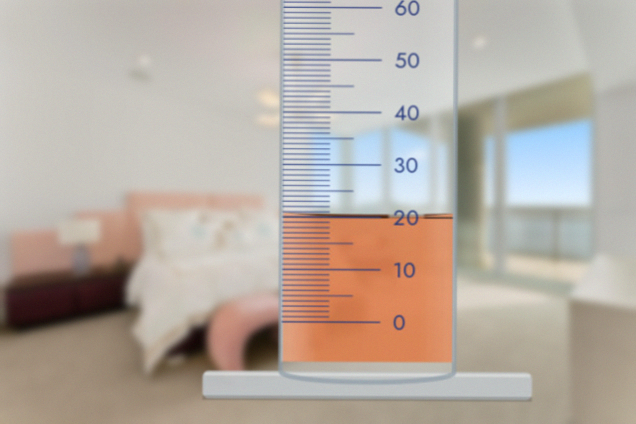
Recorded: value=20 unit=mL
